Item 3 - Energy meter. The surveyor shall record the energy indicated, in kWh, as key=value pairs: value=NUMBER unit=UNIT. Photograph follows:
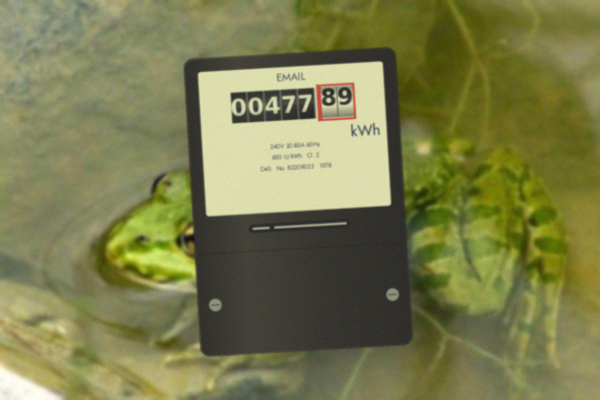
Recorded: value=477.89 unit=kWh
